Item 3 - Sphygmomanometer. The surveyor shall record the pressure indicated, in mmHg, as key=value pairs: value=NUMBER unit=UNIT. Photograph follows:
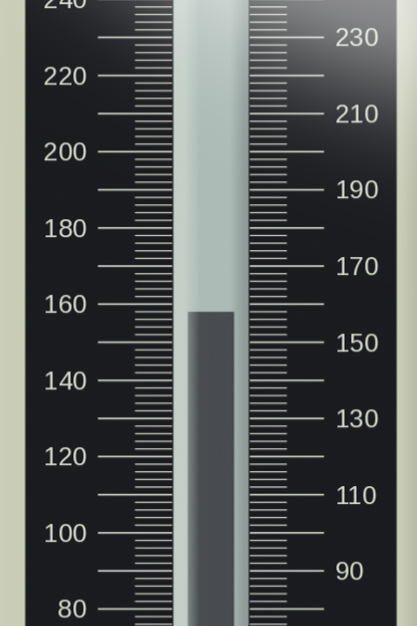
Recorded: value=158 unit=mmHg
